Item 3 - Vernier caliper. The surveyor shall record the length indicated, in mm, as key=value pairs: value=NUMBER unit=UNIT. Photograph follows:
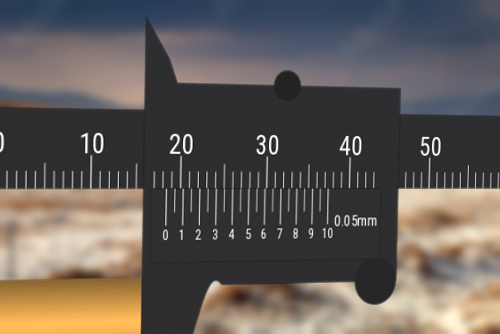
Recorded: value=18.4 unit=mm
